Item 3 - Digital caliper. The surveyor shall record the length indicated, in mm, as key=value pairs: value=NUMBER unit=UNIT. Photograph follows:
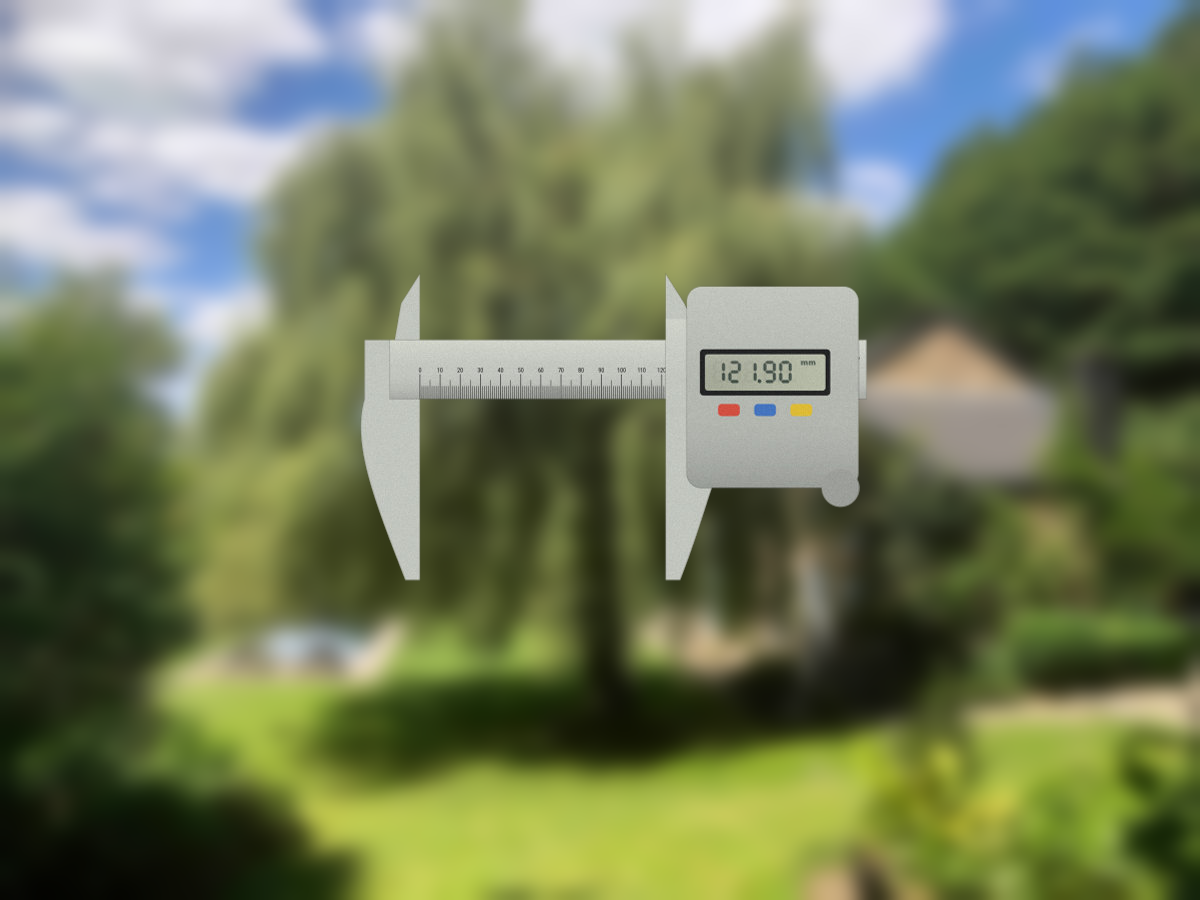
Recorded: value=121.90 unit=mm
